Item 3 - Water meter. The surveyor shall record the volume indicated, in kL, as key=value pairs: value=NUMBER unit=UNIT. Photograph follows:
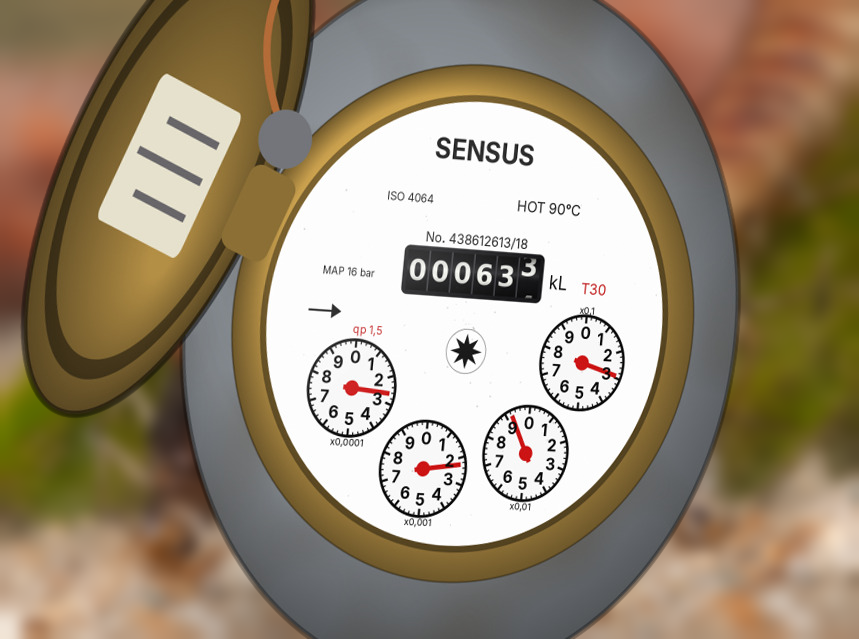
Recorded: value=633.2922 unit=kL
